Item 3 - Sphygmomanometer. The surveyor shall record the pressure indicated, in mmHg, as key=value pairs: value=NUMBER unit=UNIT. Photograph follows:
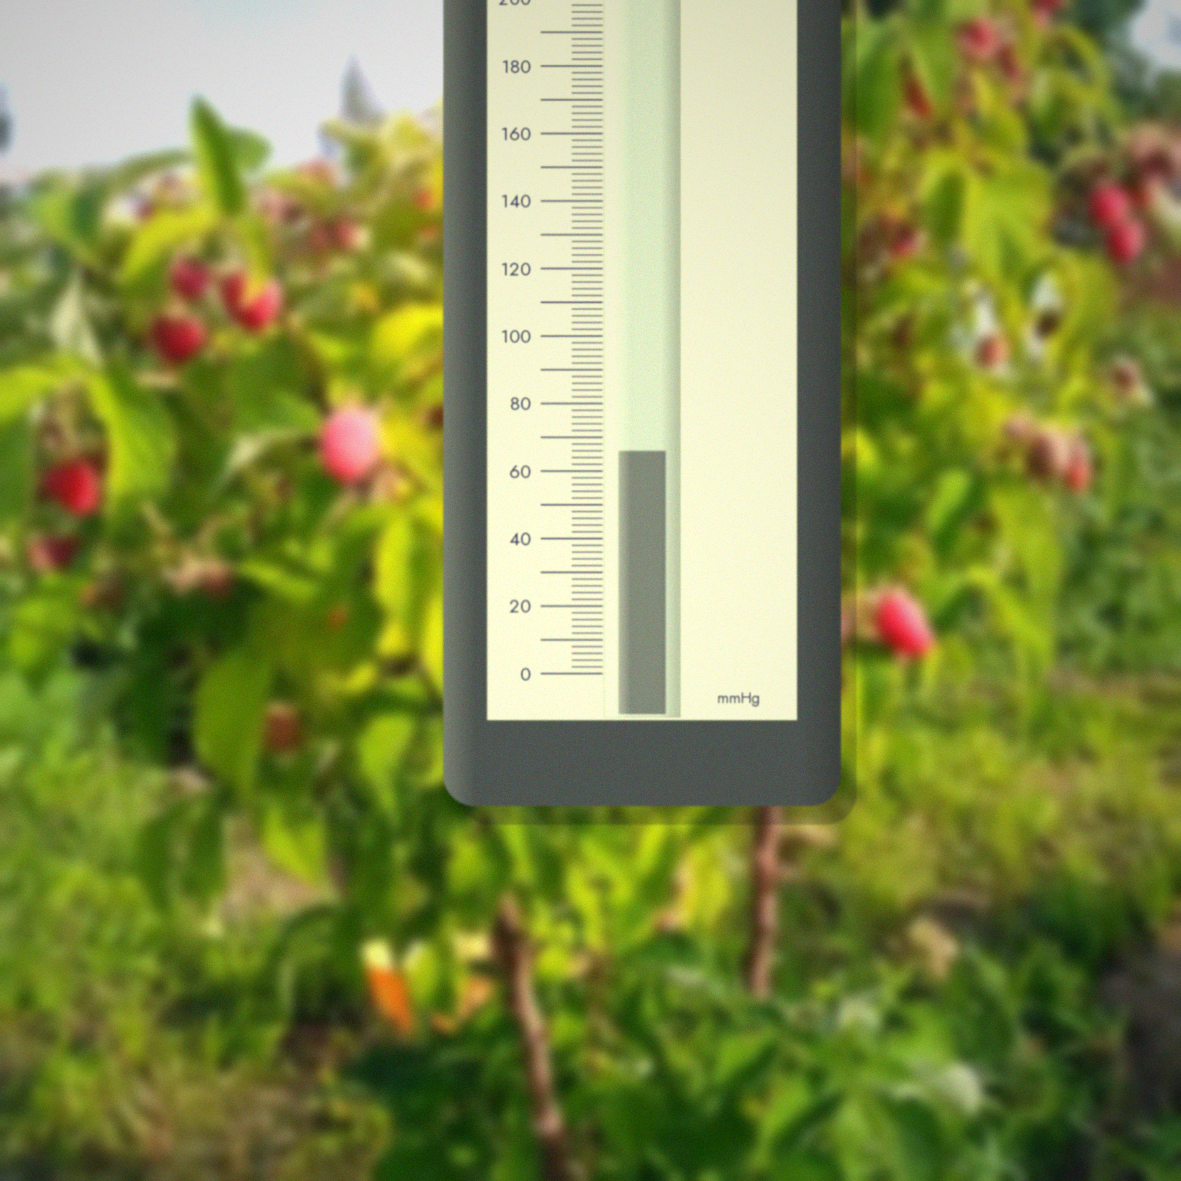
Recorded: value=66 unit=mmHg
